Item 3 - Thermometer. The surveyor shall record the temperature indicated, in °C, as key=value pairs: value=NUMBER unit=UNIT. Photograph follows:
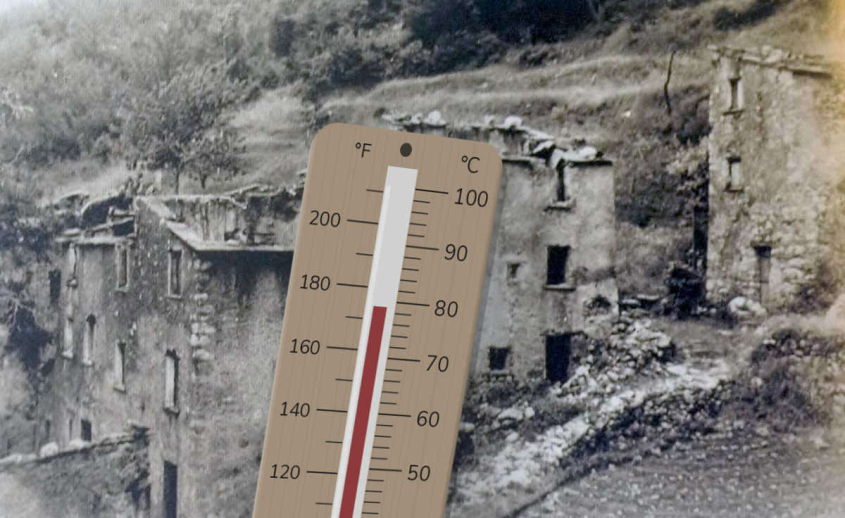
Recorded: value=79 unit=°C
